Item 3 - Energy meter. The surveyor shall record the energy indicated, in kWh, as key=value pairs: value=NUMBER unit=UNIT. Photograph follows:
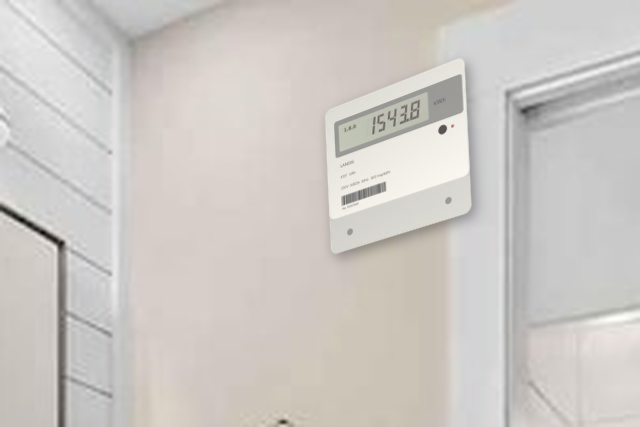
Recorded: value=1543.8 unit=kWh
